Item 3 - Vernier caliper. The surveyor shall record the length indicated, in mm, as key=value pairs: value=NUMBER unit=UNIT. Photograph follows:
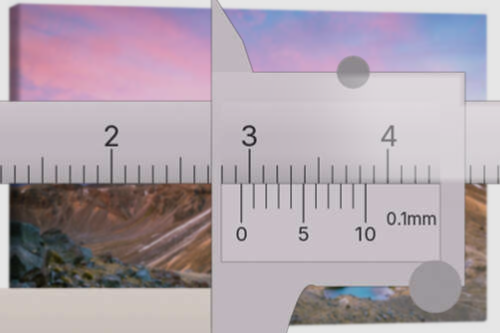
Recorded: value=29.4 unit=mm
